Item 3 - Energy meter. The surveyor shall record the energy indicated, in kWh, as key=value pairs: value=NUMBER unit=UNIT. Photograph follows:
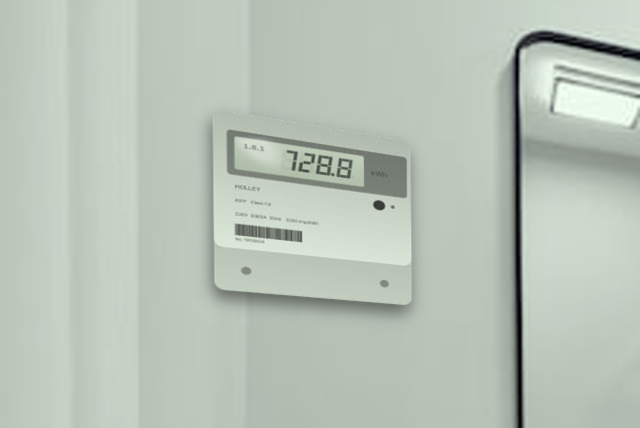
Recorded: value=728.8 unit=kWh
